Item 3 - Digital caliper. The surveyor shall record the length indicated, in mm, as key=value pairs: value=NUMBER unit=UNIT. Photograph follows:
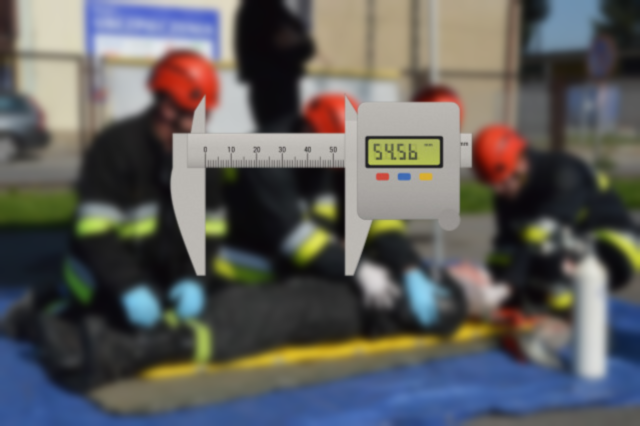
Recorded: value=54.56 unit=mm
